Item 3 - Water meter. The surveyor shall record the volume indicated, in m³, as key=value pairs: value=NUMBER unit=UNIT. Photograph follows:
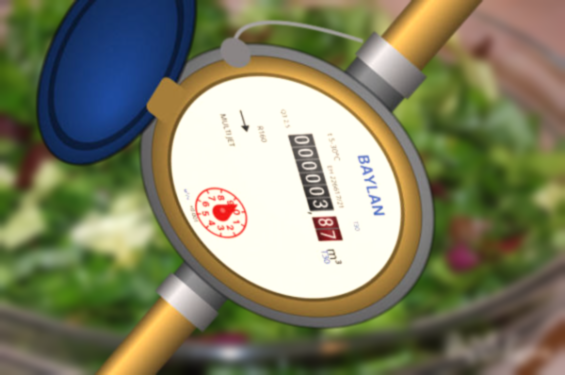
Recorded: value=3.869 unit=m³
